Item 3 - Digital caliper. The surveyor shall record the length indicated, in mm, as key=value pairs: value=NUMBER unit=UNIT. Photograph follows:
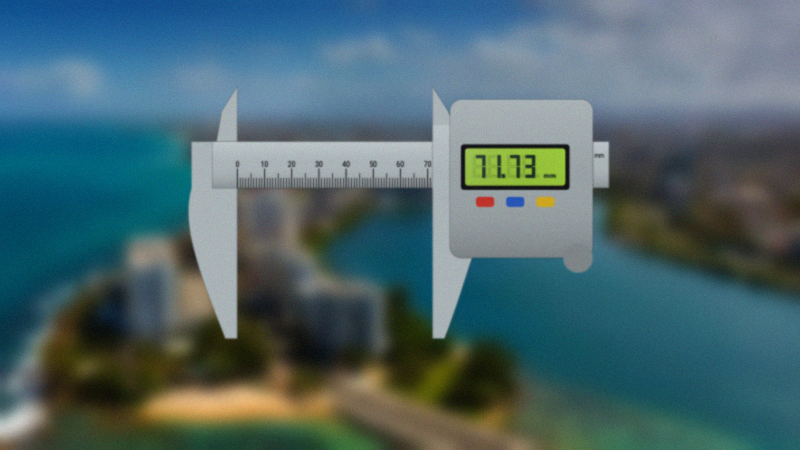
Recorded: value=71.73 unit=mm
